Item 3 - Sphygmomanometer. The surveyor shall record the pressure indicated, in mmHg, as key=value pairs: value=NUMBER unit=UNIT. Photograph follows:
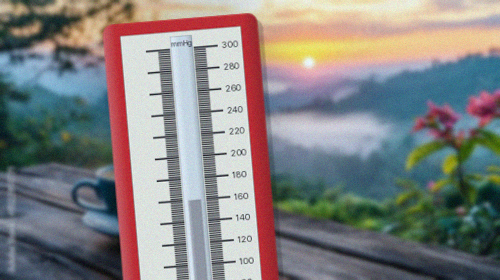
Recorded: value=160 unit=mmHg
